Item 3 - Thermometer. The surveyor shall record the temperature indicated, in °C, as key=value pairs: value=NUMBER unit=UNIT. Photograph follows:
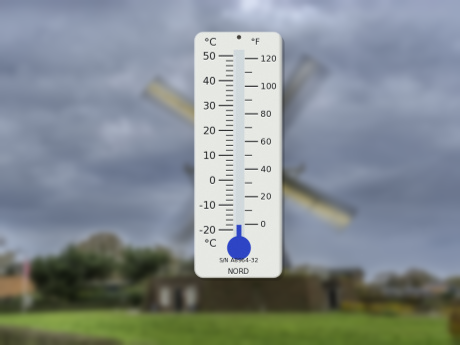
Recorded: value=-18 unit=°C
